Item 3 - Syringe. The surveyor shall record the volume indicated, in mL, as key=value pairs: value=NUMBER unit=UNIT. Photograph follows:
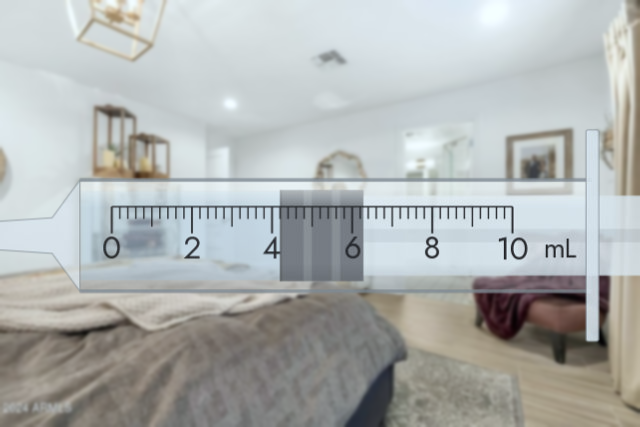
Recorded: value=4.2 unit=mL
